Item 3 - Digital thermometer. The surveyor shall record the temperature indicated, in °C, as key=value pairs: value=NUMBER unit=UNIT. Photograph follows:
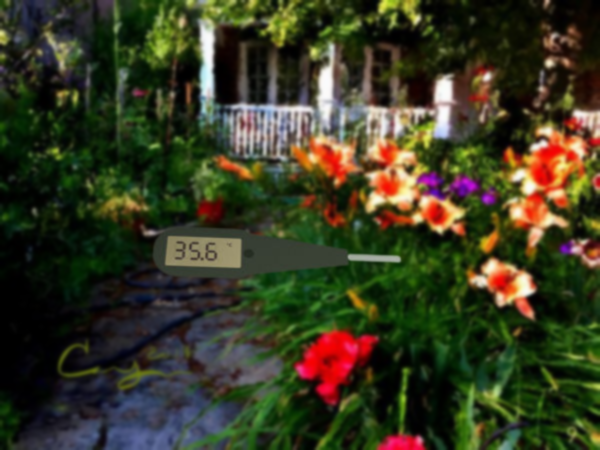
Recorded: value=35.6 unit=°C
